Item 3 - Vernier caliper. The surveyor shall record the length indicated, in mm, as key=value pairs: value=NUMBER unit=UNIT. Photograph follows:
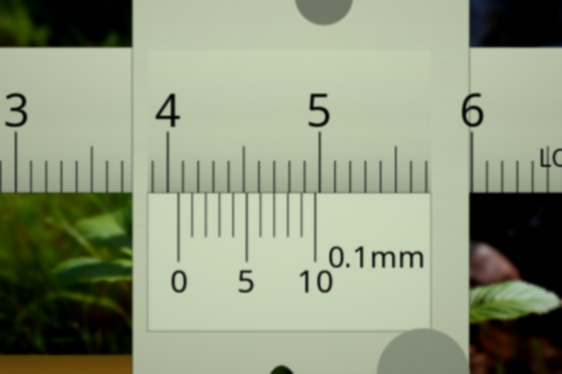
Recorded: value=40.7 unit=mm
